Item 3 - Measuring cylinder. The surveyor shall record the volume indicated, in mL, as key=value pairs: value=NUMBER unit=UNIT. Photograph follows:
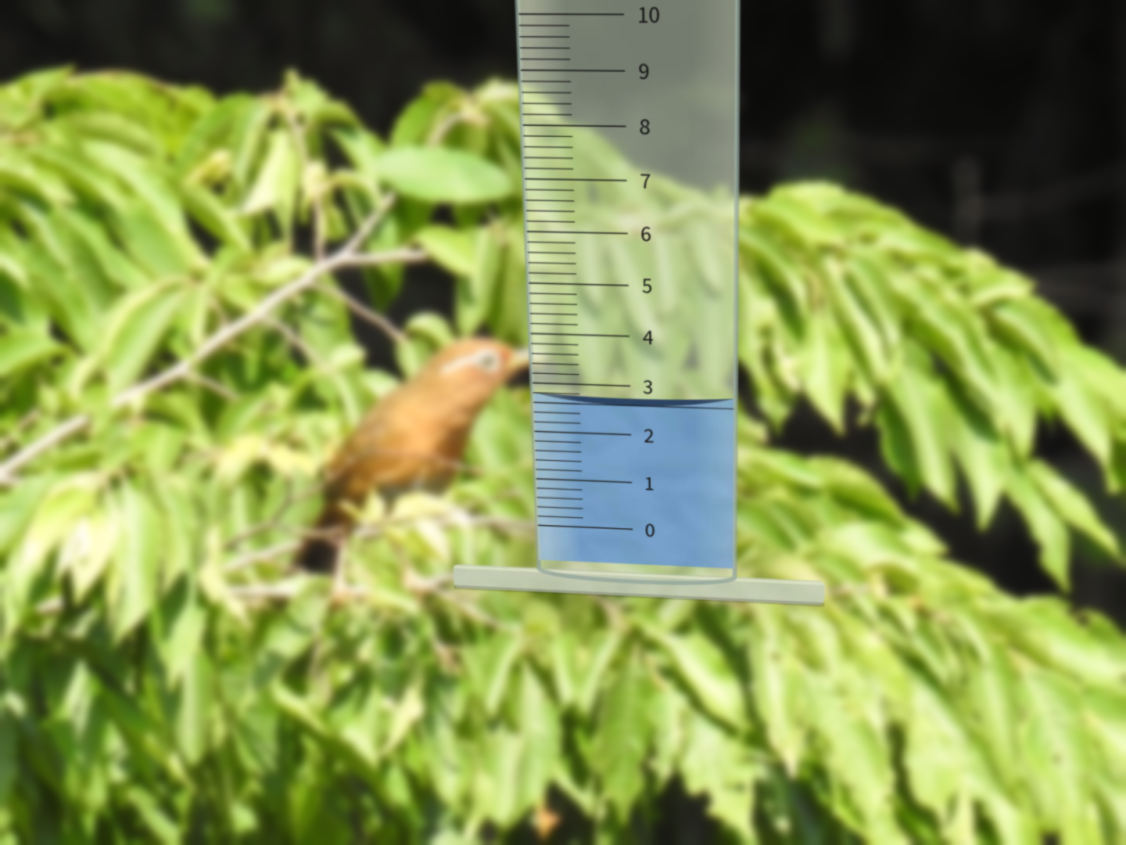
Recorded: value=2.6 unit=mL
